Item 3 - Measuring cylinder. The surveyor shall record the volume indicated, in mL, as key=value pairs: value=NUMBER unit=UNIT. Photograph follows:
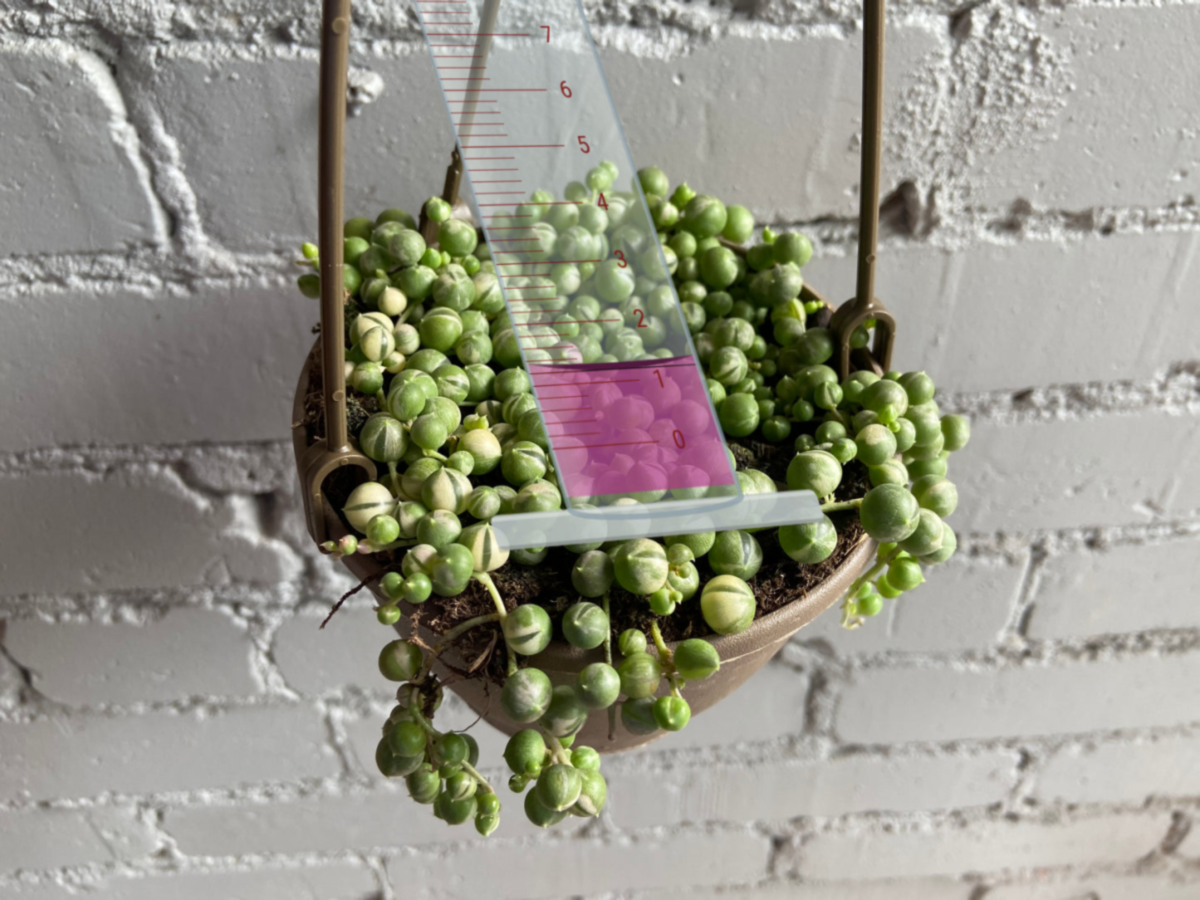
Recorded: value=1.2 unit=mL
